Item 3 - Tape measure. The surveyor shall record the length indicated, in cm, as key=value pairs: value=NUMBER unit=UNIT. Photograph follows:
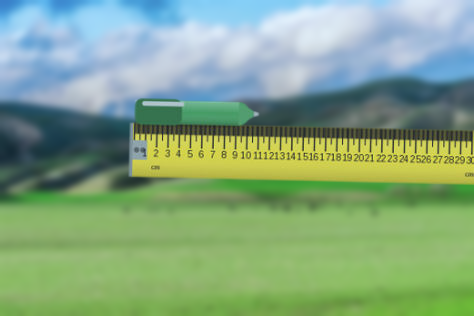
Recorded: value=11 unit=cm
